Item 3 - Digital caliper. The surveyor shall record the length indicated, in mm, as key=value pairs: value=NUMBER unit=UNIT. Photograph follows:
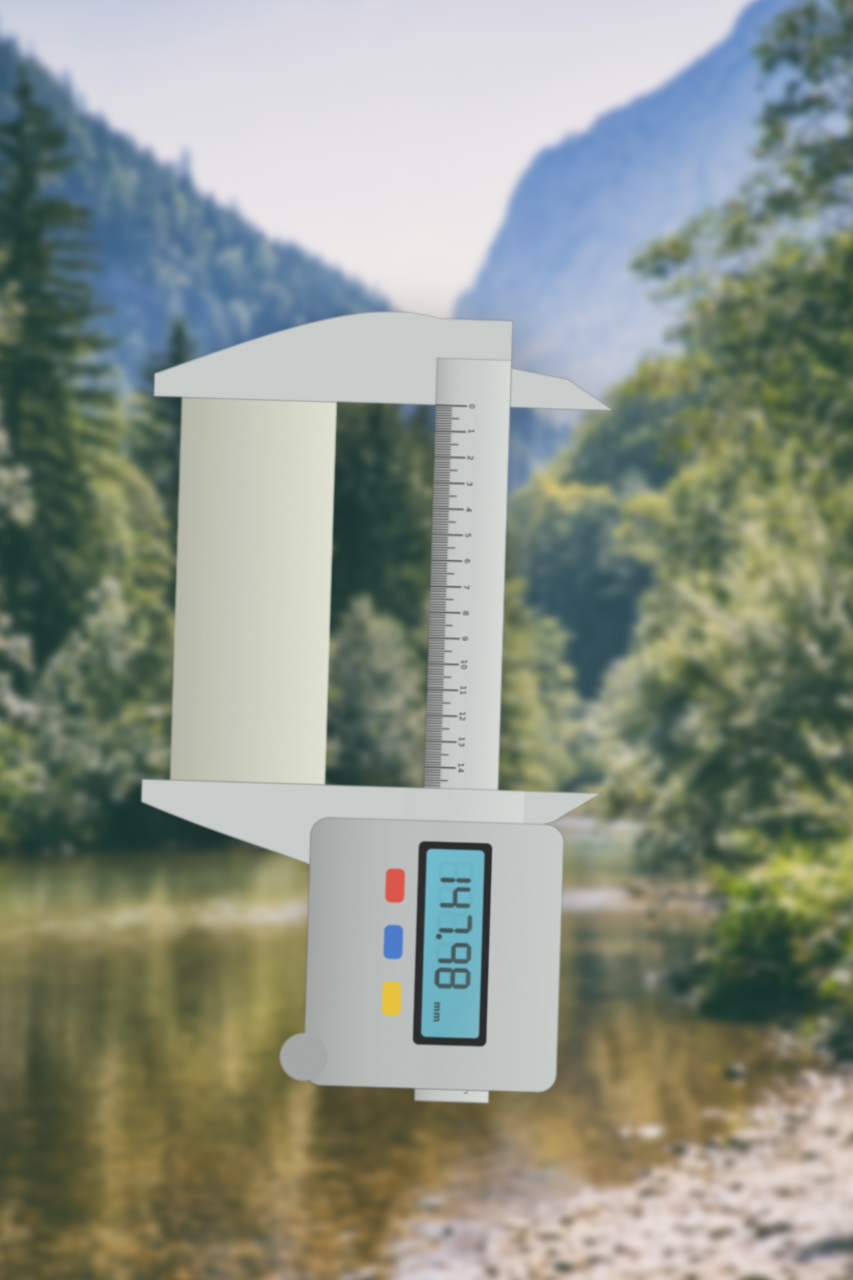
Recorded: value=147.98 unit=mm
